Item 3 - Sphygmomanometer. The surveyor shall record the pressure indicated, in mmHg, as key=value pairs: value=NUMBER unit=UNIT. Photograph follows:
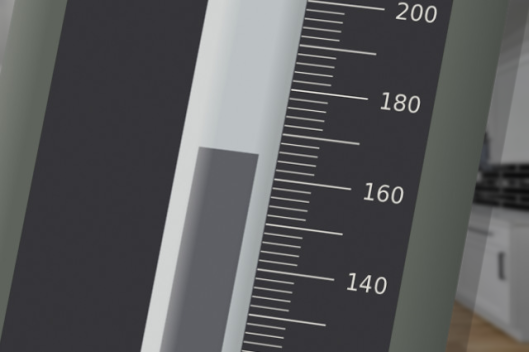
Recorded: value=165 unit=mmHg
